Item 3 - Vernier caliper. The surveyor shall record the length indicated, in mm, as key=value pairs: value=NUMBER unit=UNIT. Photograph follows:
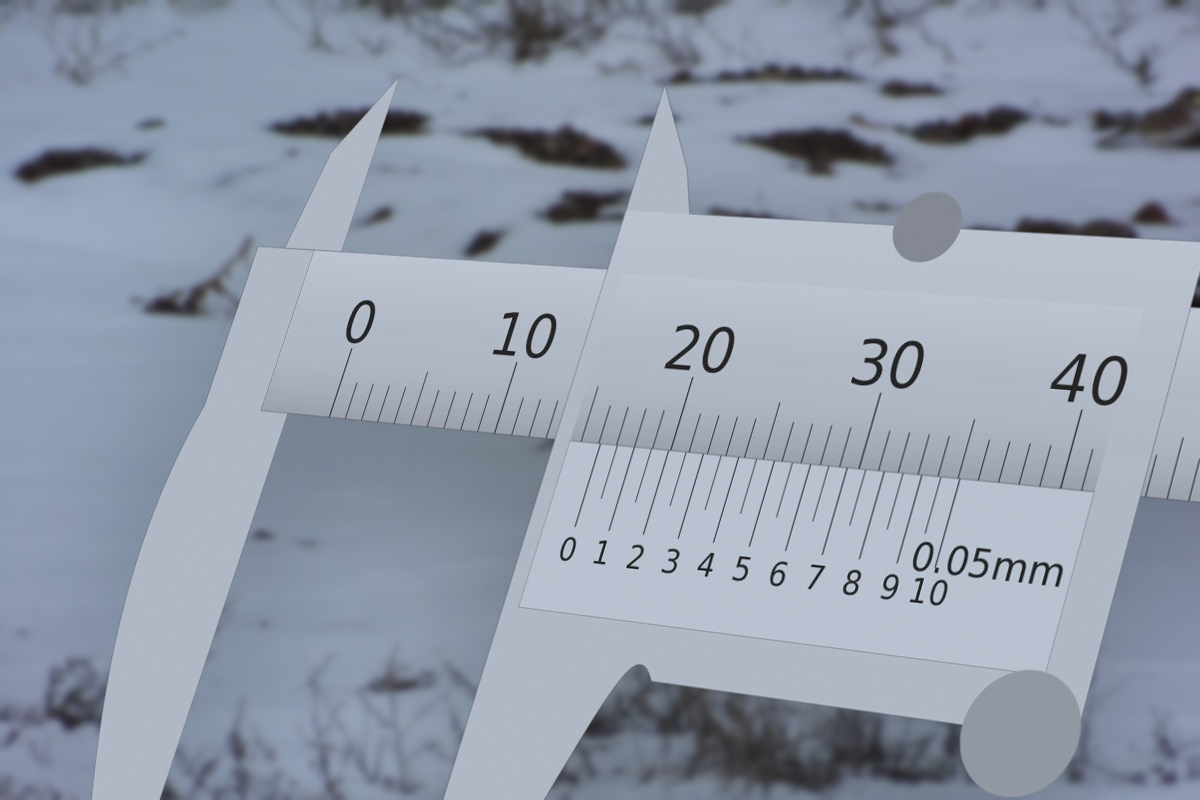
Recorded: value=16.1 unit=mm
